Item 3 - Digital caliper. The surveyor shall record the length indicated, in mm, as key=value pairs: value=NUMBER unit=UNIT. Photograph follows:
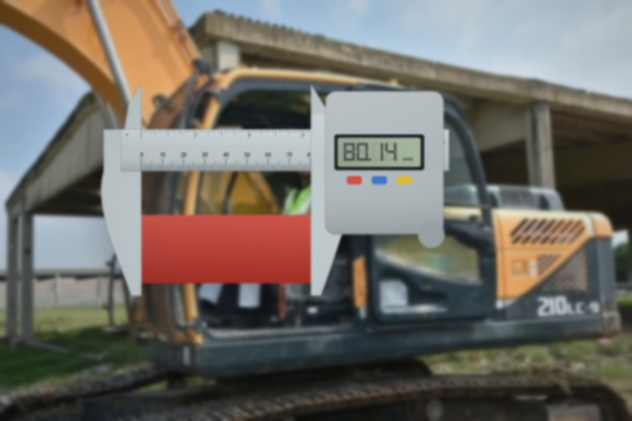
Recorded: value=80.14 unit=mm
